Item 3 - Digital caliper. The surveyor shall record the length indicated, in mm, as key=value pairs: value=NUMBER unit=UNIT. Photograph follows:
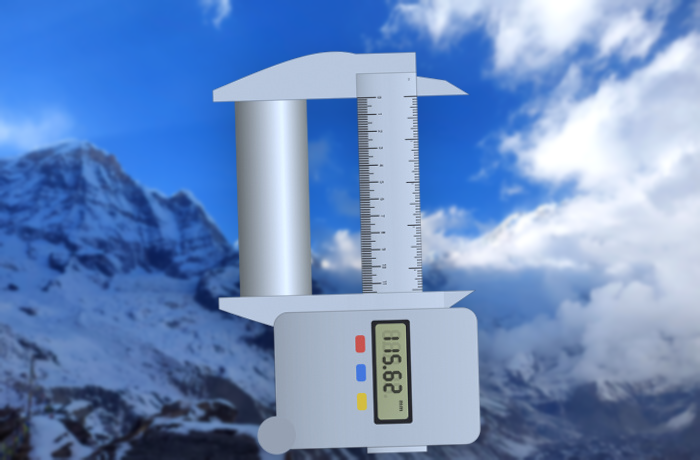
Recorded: value=115.62 unit=mm
